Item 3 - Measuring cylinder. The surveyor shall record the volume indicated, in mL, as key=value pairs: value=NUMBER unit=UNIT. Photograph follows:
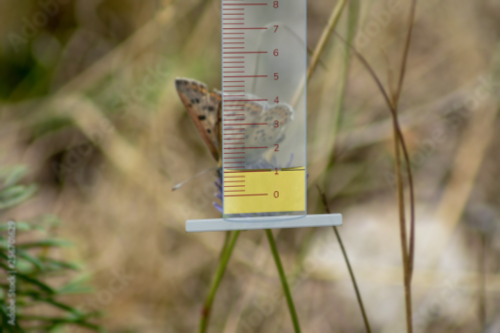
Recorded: value=1 unit=mL
